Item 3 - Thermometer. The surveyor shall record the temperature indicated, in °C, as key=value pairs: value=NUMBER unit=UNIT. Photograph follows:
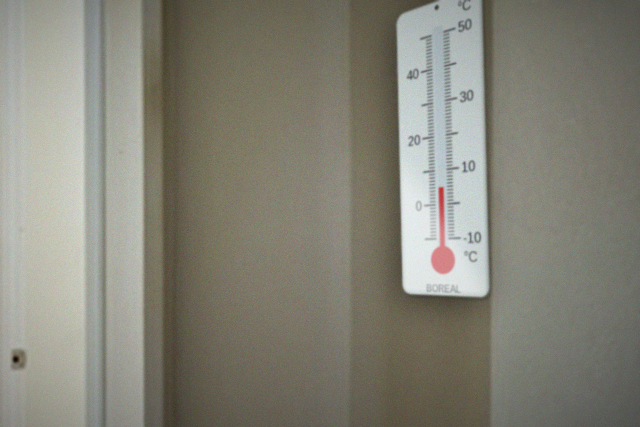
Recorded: value=5 unit=°C
